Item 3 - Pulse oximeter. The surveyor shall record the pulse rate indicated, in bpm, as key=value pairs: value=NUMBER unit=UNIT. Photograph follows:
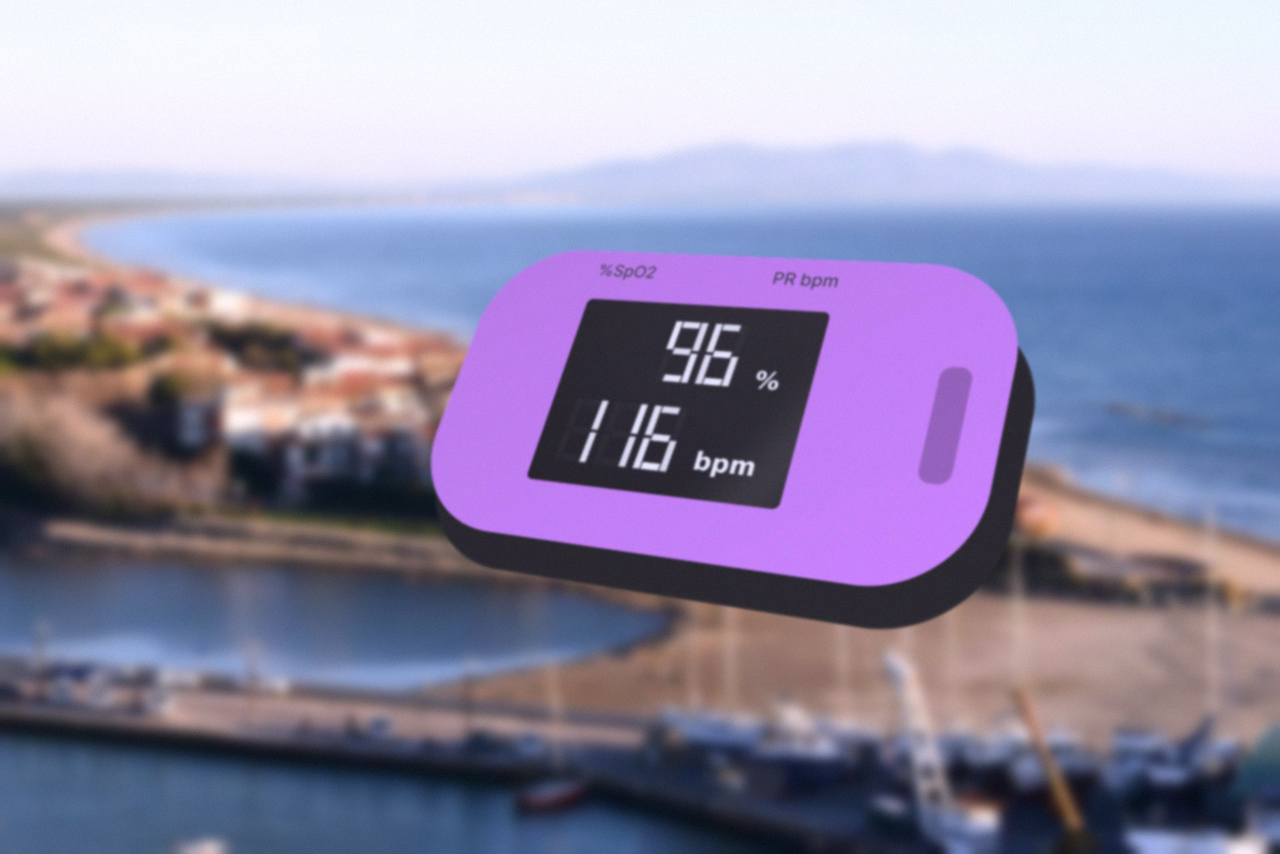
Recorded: value=116 unit=bpm
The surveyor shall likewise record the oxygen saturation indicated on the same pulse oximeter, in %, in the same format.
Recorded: value=96 unit=%
